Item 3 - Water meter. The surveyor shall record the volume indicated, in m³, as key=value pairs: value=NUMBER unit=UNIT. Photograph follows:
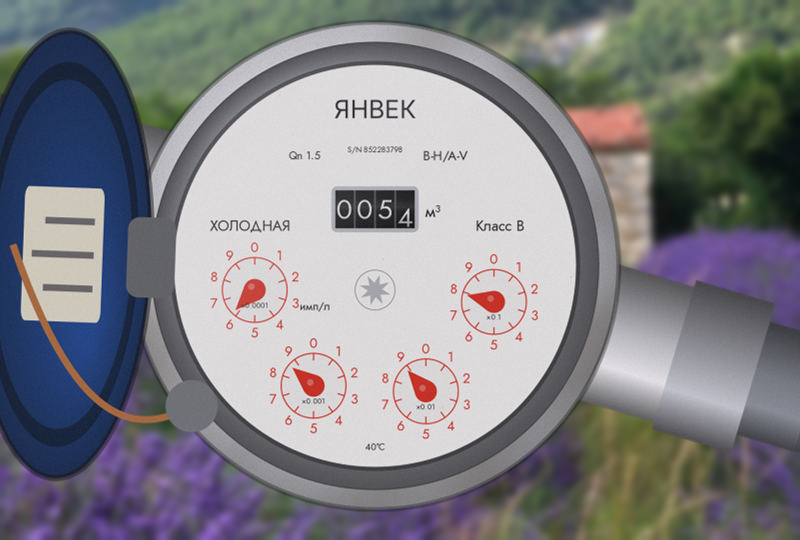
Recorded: value=53.7886 unit=m³
